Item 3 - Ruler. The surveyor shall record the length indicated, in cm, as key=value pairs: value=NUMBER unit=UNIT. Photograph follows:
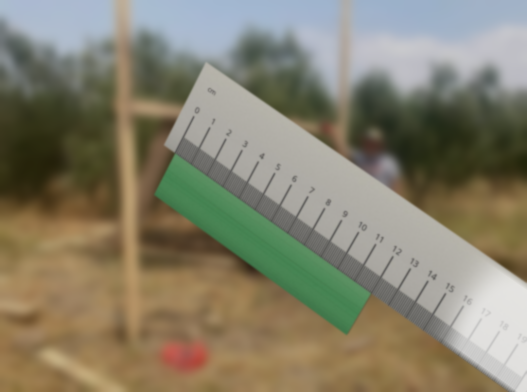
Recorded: value=12 unit=cm
